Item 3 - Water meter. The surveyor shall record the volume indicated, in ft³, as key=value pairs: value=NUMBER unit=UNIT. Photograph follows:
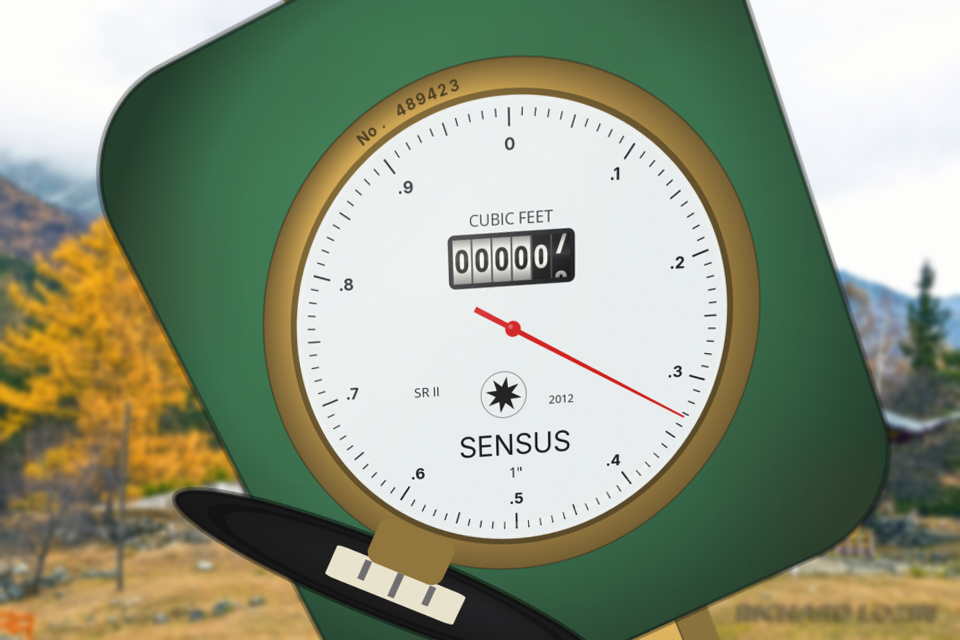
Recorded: value=7.33 unit=ft³
